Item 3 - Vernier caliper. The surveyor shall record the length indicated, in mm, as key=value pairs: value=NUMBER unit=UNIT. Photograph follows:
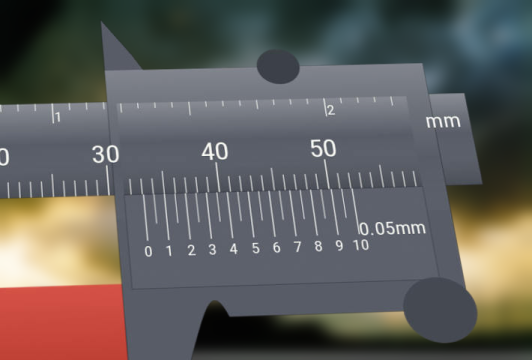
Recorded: value=33.1 unit=mm
